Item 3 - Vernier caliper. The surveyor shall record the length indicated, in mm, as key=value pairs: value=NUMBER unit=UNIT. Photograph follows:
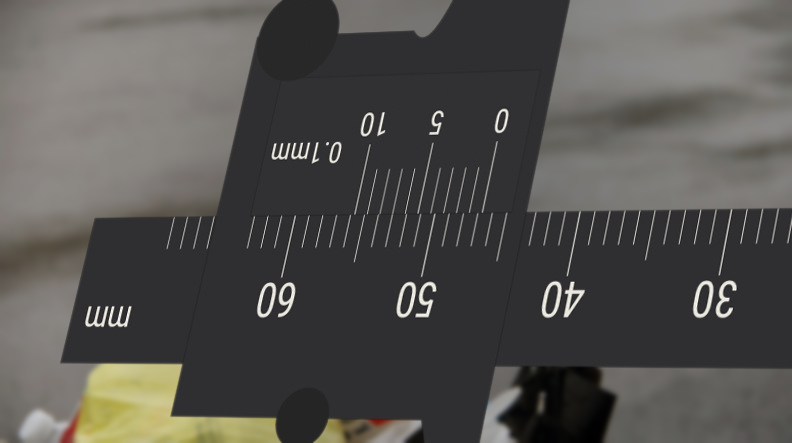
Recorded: value=46.7 unit=mm
